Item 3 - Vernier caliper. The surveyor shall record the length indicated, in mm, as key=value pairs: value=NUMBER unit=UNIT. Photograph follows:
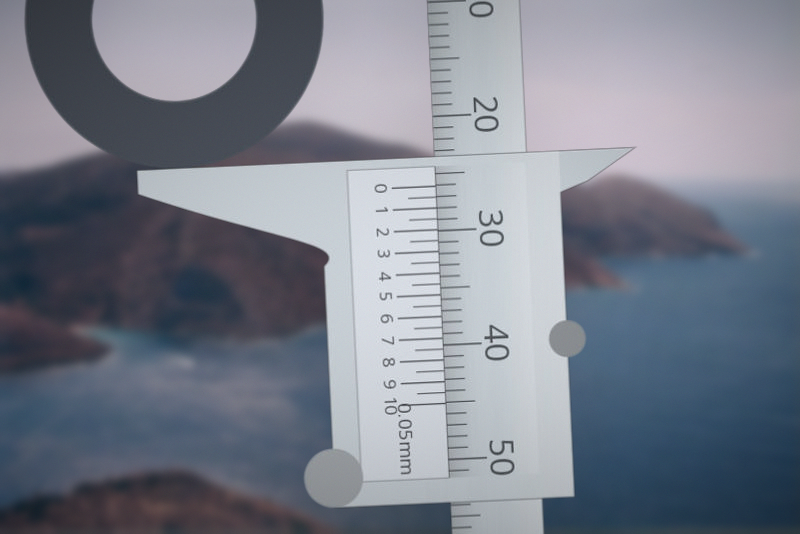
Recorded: value=26.1 unit=mm
